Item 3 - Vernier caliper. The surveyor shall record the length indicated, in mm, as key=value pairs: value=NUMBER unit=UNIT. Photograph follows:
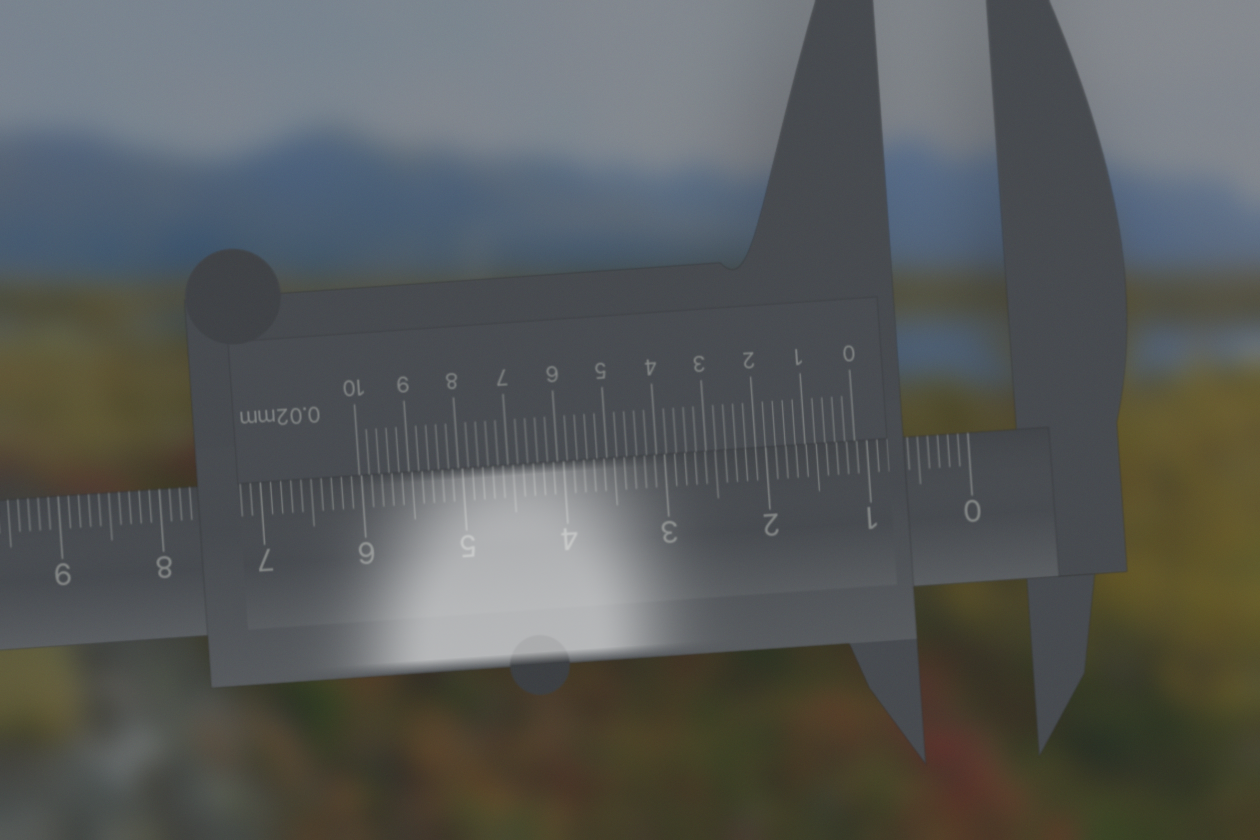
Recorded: value=11.2 unit=mm
